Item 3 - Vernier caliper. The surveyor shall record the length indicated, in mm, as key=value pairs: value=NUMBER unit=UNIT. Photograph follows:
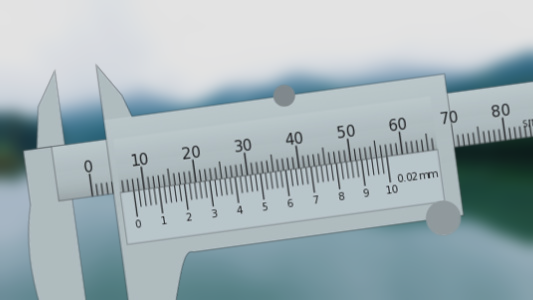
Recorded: value=8.0 unit=mm
